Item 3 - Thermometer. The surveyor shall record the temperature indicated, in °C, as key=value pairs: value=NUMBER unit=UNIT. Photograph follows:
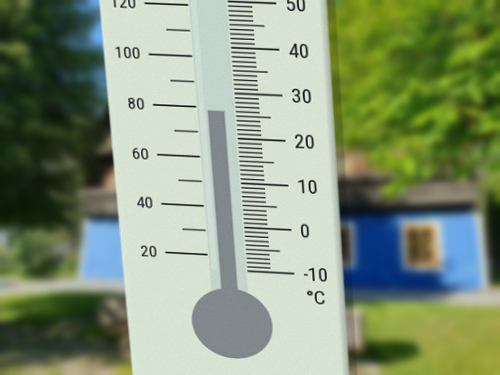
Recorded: value=26 unit=°C
